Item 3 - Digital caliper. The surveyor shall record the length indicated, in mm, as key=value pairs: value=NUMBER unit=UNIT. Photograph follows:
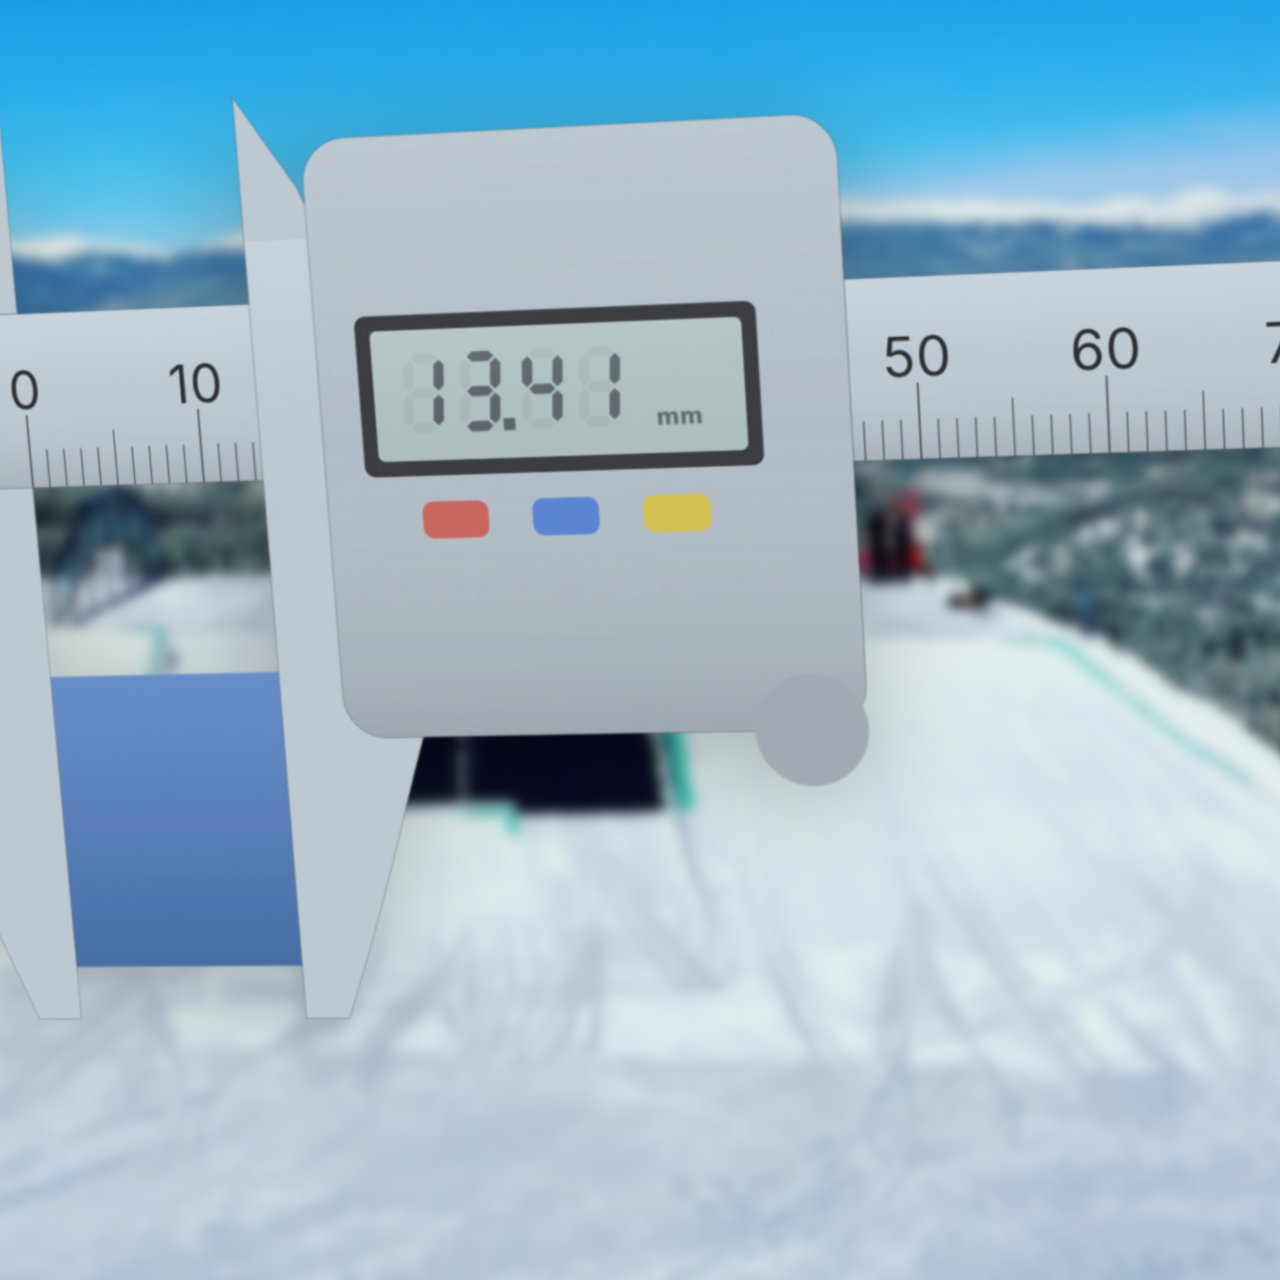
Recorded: value=13.41 unit=mm
